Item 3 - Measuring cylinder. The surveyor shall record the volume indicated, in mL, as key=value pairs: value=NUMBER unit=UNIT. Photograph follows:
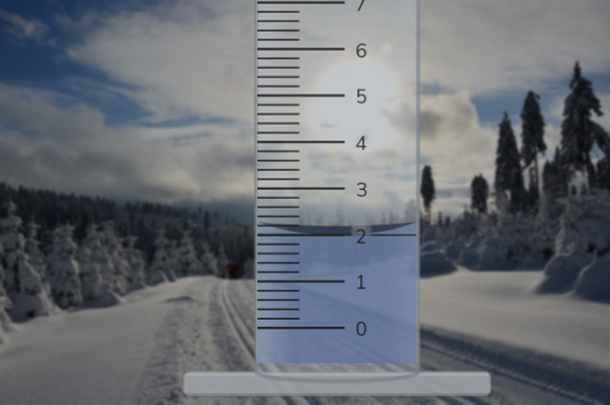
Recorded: value=2 unit=mL
